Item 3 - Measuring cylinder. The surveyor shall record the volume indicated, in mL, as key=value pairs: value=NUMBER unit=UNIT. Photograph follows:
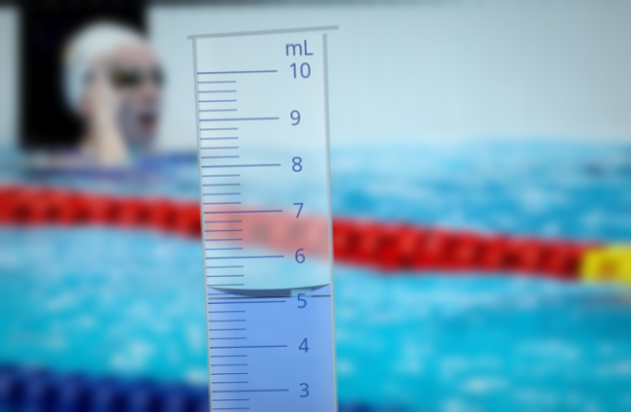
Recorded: value=5.1 unit=mL
